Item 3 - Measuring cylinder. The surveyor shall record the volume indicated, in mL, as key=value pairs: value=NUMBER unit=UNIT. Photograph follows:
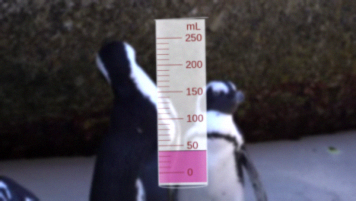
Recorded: value=40 unit=mL
